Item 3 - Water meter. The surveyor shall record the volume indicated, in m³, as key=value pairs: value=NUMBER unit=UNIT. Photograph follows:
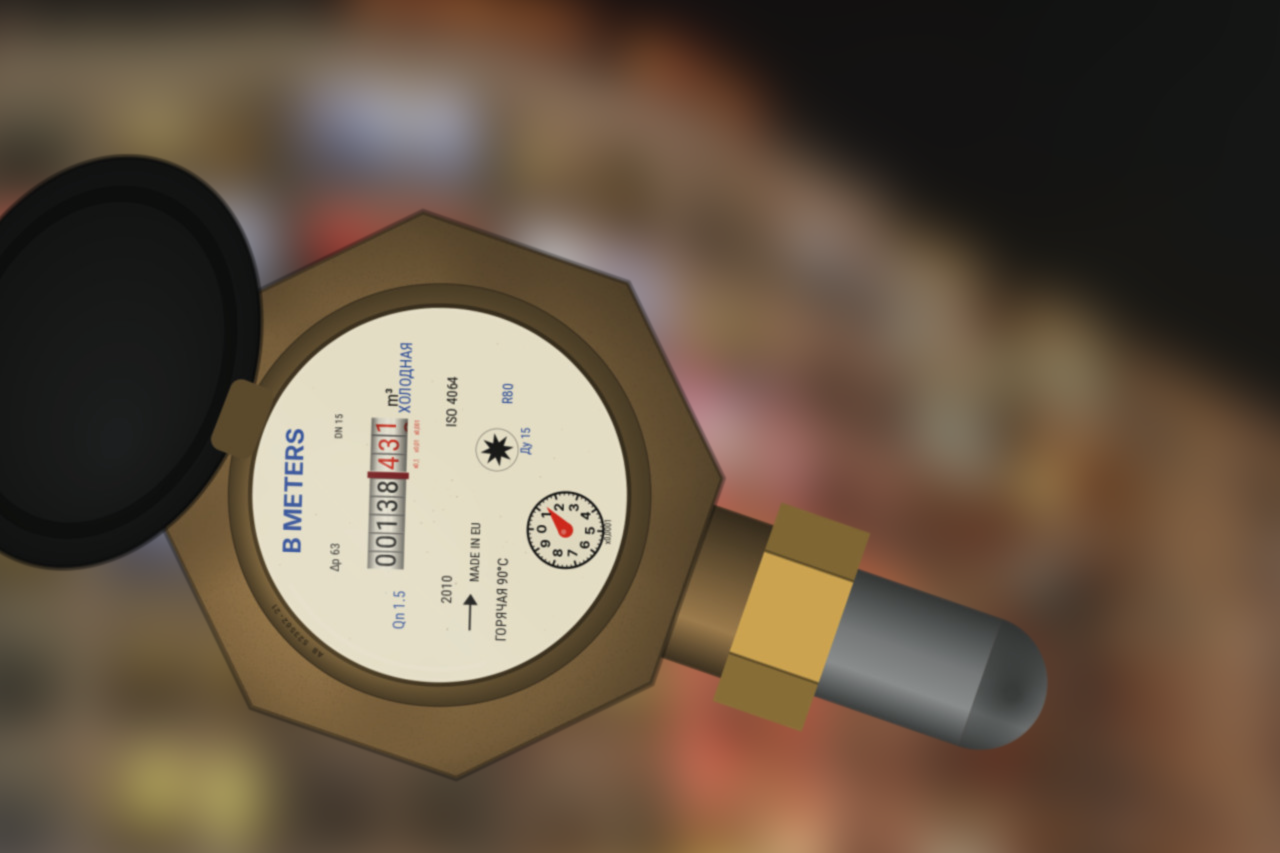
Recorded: value=138.4311 unit=m³
